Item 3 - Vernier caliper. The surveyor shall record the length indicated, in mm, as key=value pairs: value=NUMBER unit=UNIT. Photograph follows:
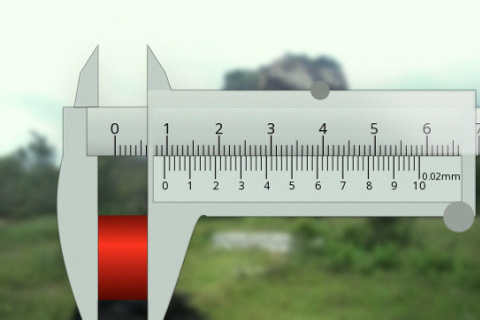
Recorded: value=9.5 unit=mm
